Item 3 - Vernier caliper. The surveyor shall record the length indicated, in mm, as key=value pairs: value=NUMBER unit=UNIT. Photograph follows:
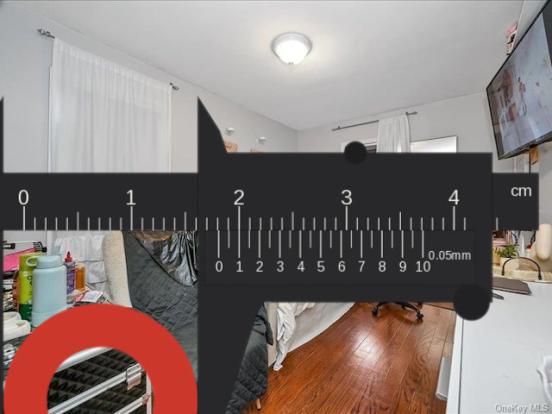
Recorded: value=18.1 unit=mm
